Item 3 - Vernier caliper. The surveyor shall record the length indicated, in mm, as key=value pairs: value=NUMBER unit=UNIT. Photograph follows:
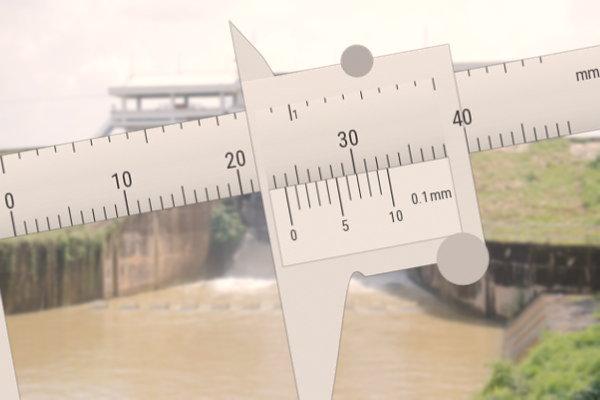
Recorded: value=23.8 unit=mm
